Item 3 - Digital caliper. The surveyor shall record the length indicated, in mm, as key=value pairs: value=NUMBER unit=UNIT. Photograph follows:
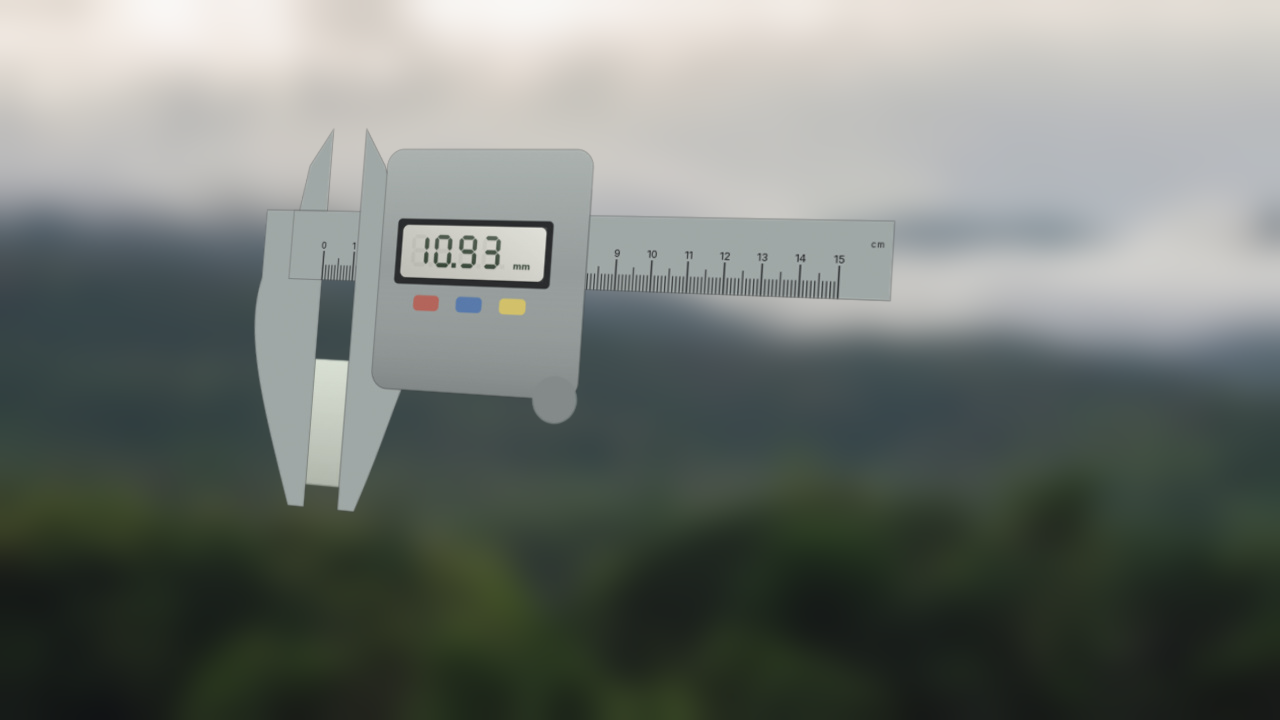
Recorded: value=10.93 unit=mm
